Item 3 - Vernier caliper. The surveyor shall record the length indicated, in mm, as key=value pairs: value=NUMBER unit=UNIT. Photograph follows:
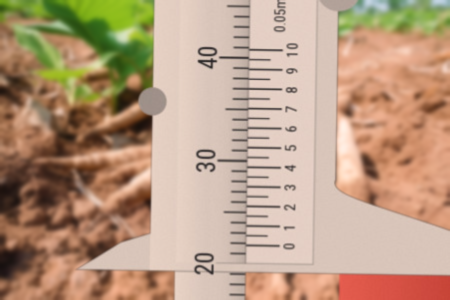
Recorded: value=21.8 unit=mm
